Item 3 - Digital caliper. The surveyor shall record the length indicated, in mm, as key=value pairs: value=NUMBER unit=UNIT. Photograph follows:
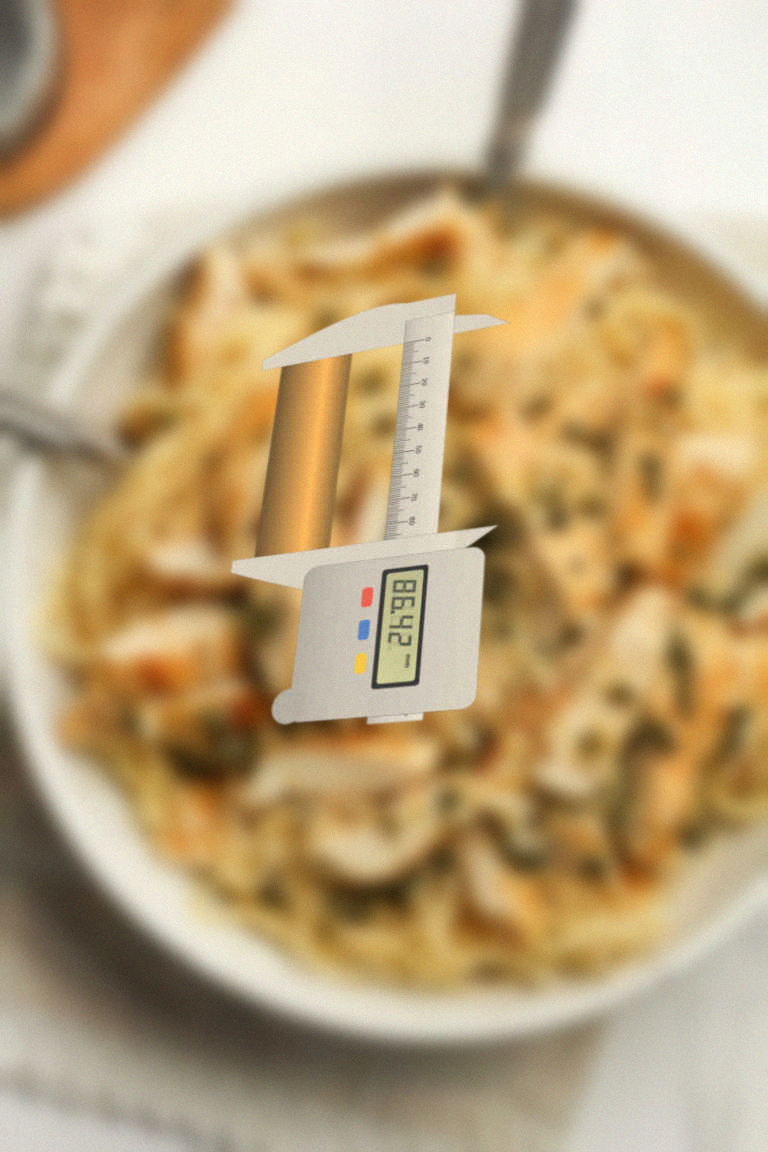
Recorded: value=86.42 unit=mm
